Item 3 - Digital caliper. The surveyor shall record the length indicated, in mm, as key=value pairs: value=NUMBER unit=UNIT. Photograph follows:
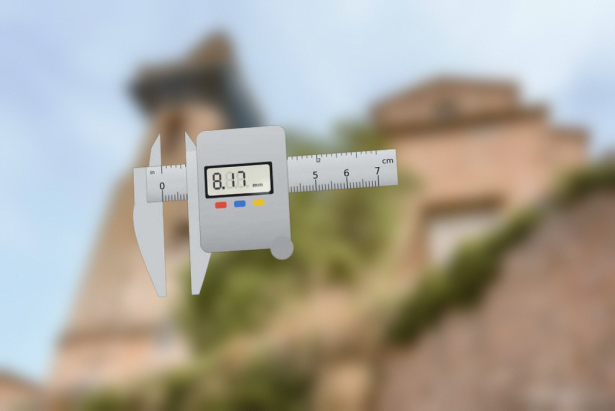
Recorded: value=8.17 unit=mm
